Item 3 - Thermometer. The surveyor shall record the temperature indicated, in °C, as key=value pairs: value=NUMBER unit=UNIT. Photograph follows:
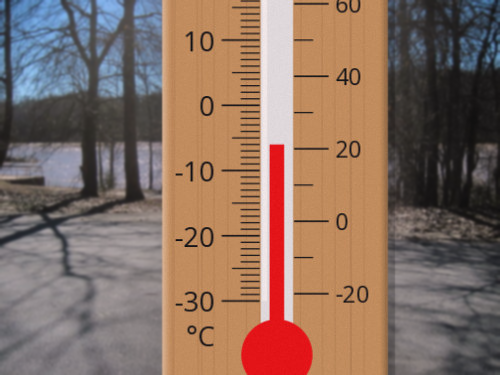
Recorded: value=-6 unit=°C
